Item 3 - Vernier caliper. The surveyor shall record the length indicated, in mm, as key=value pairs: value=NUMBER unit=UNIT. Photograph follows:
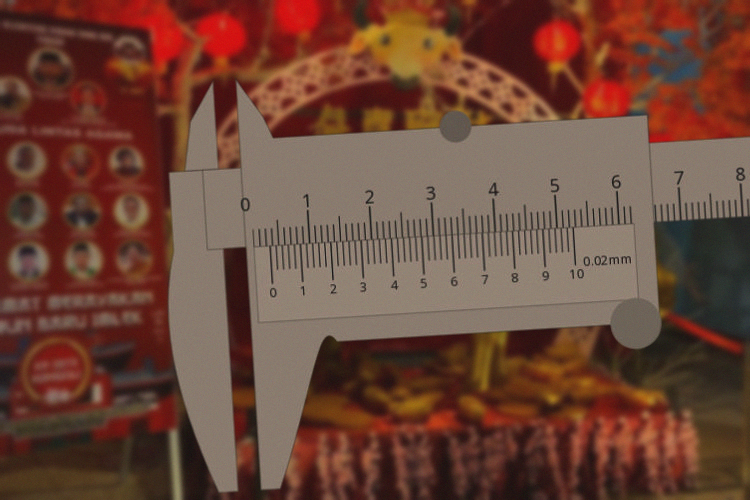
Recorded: value=3.6 unit=mm
